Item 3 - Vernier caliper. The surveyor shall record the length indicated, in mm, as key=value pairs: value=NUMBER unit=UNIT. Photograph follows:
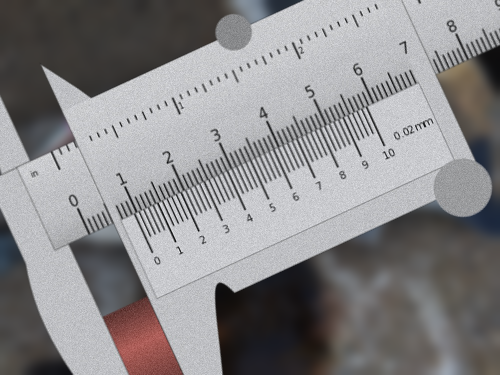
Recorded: value=9.5 unit=mm
